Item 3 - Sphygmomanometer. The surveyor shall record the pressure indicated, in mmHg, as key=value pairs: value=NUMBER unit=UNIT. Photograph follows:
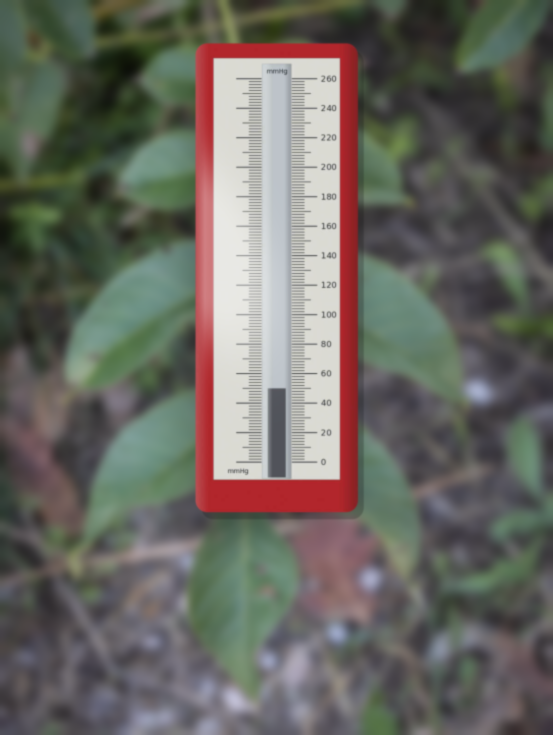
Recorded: value=50 unit=mmHg
